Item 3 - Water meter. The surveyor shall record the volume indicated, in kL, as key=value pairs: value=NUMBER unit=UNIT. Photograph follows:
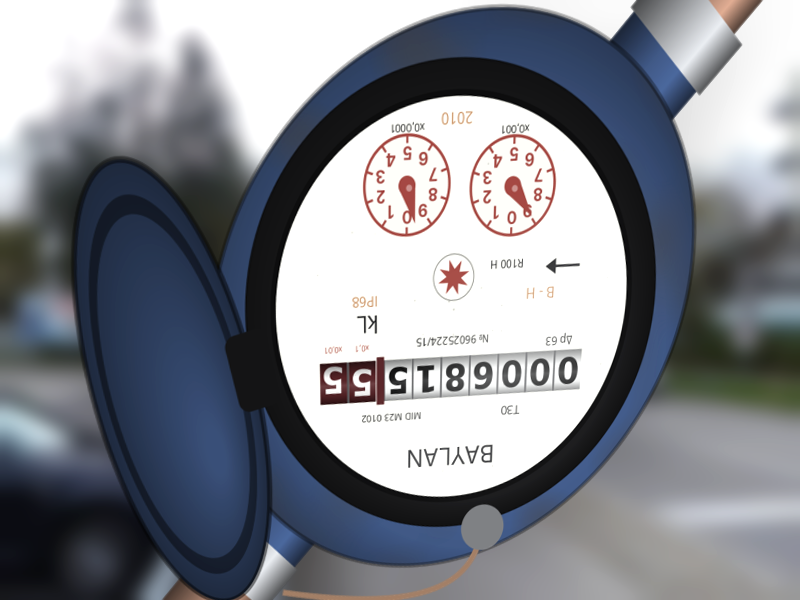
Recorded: value=6815.5489 unit=kL
